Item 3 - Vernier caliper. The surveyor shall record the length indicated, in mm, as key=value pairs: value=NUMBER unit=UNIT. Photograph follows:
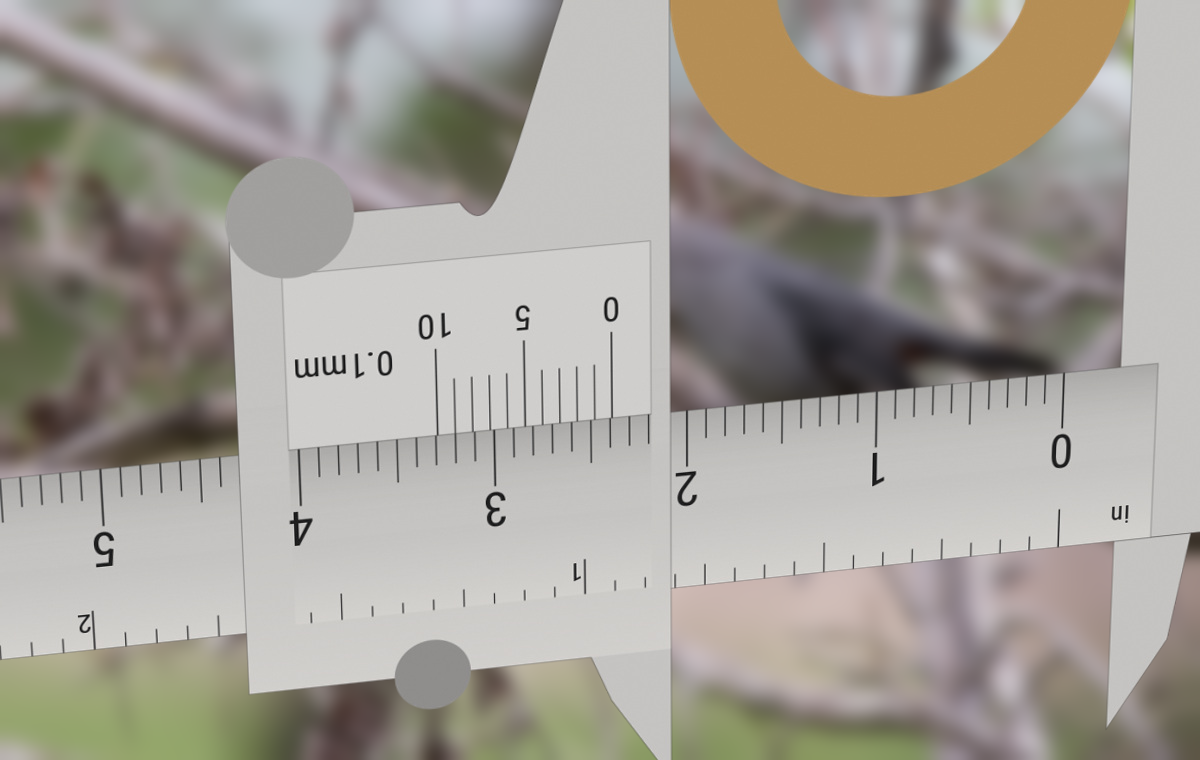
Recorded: value=23.9 unit=mm
